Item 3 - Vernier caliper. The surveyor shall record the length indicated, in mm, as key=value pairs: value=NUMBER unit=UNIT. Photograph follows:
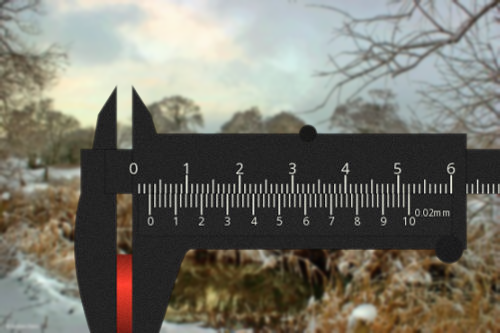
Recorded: value=3.0 unit=mm
